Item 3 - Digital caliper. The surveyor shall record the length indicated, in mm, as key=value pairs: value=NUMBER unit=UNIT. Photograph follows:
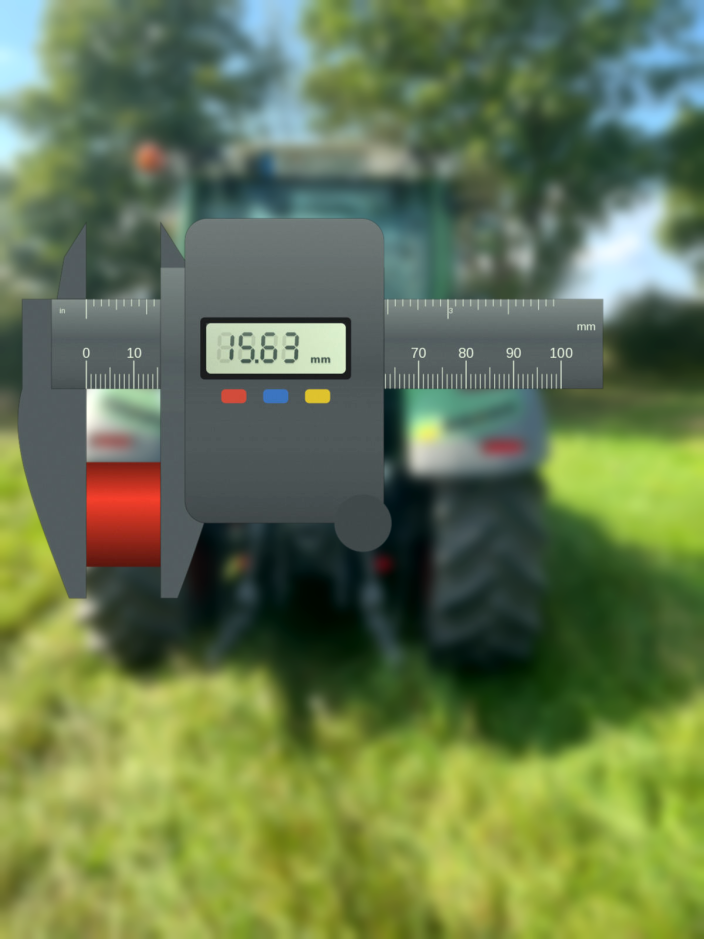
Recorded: value=15.63 unit=mm
